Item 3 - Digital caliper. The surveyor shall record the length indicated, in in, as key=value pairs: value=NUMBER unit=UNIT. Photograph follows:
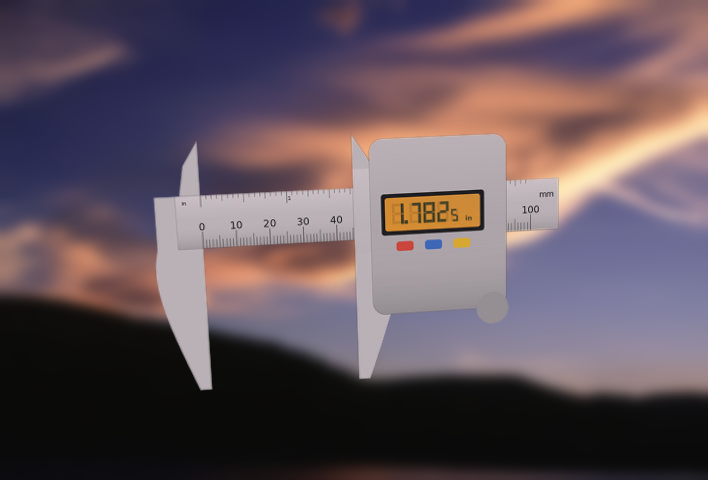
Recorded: value=1.7825 unit=in
